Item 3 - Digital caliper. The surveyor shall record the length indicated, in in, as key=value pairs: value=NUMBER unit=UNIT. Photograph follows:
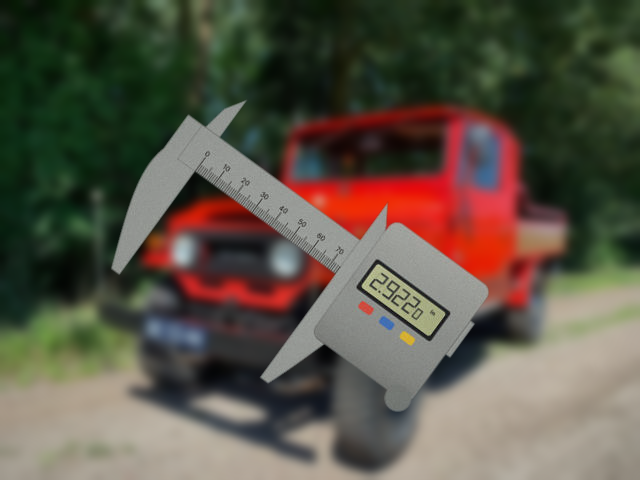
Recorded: value=2.9220 unit=in
